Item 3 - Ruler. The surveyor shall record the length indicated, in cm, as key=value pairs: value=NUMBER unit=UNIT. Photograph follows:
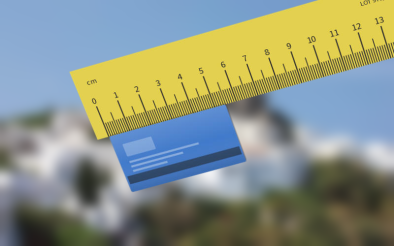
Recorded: value=5.5 unit=cm
